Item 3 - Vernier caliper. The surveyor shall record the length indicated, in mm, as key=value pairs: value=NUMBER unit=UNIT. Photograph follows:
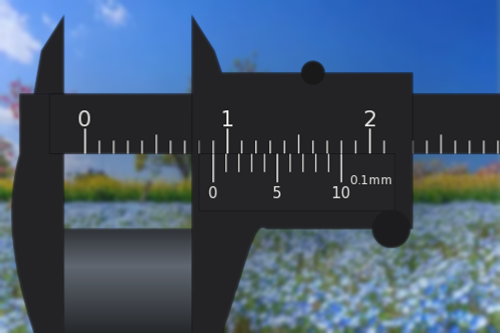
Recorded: value=9.0 unit=mm
